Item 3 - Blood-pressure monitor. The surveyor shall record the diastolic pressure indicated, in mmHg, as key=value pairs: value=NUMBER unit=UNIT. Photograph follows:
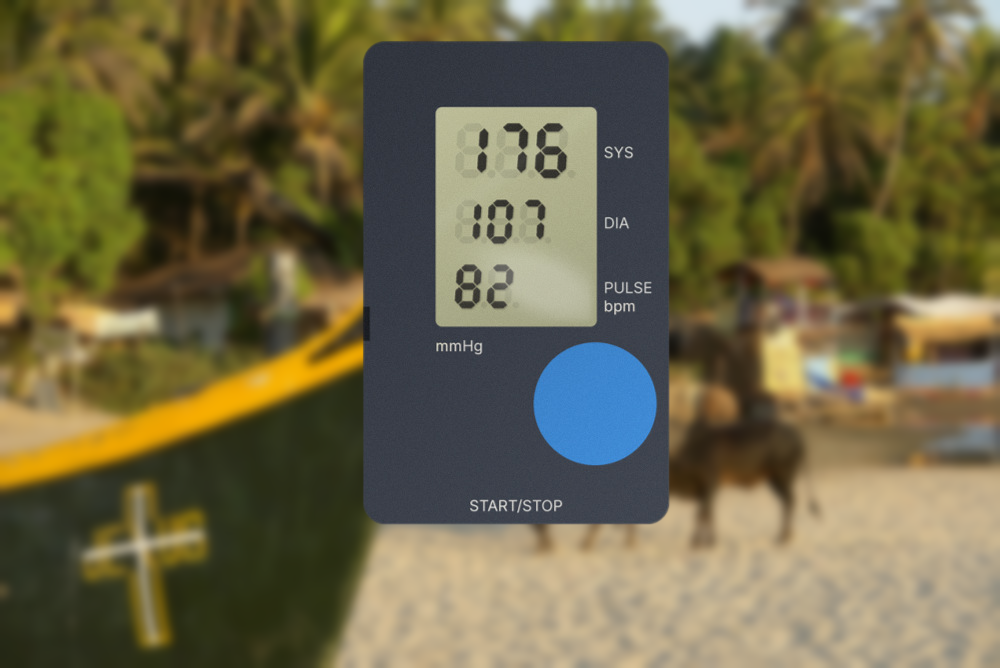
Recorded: value=107 unit=mmHg
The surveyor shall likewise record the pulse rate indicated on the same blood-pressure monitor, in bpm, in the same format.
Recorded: value=82 unit=bpm
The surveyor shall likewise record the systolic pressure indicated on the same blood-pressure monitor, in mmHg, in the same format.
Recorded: value=176 unit=mmHg
